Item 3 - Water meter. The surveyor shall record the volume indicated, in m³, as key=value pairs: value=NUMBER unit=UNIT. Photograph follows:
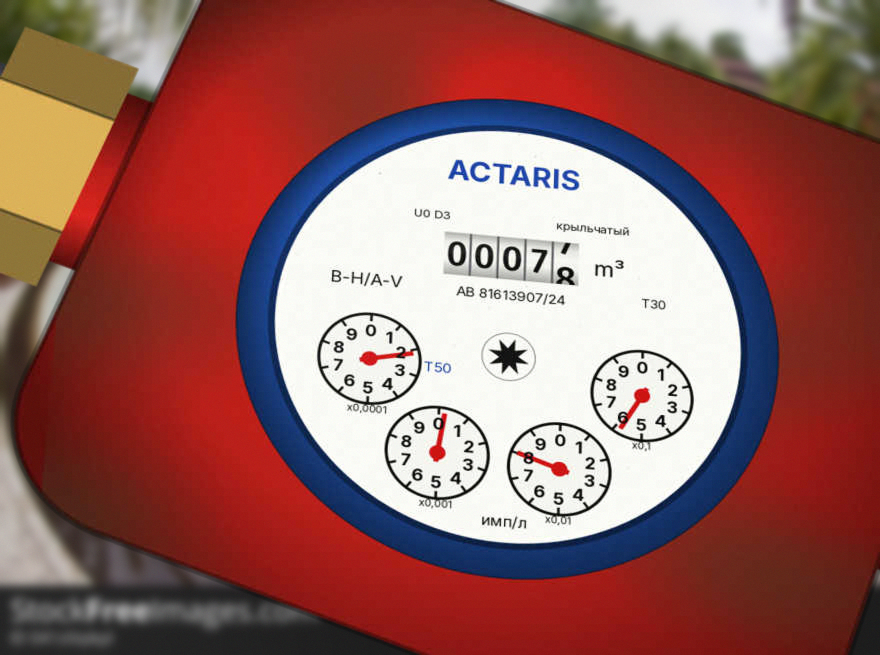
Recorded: value=77.5802 unit=m³
